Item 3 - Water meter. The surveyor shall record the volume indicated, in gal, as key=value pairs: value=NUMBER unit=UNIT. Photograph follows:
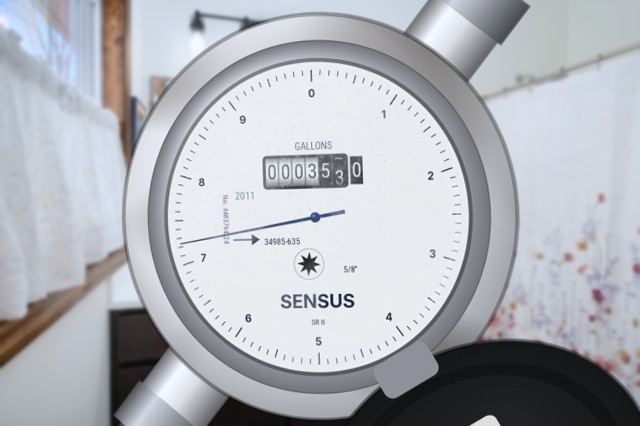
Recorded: value=3527.2 unit=gal
